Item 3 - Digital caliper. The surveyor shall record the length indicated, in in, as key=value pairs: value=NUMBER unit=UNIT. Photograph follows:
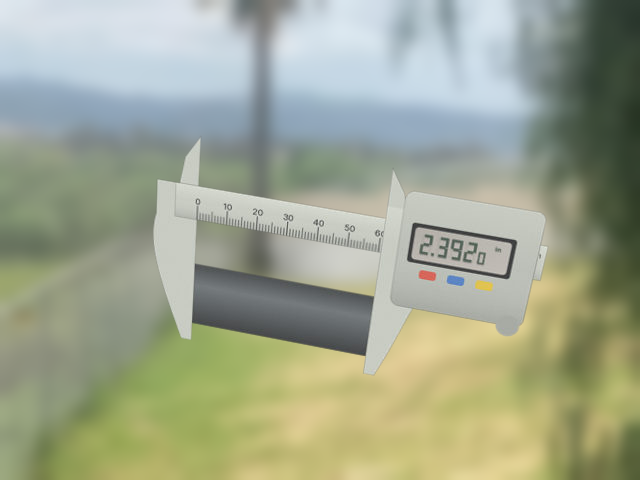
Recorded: value=2.3920 unit=in
